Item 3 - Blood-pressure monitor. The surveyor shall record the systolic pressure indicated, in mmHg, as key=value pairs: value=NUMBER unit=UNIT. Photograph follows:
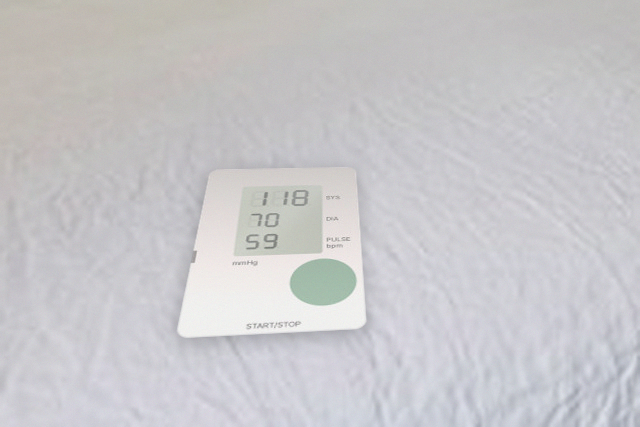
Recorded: value=118 unit=mmHg
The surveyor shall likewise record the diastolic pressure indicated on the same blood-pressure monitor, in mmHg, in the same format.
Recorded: value=70 unit=mmHg
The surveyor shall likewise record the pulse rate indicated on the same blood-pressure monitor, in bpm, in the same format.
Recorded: value=59 unit=bpm
